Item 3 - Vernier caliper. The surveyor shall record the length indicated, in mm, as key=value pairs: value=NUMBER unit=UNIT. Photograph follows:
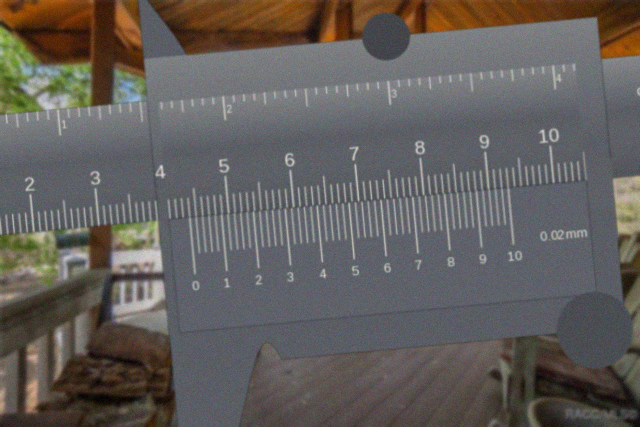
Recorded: value=44.0 unit=mm
